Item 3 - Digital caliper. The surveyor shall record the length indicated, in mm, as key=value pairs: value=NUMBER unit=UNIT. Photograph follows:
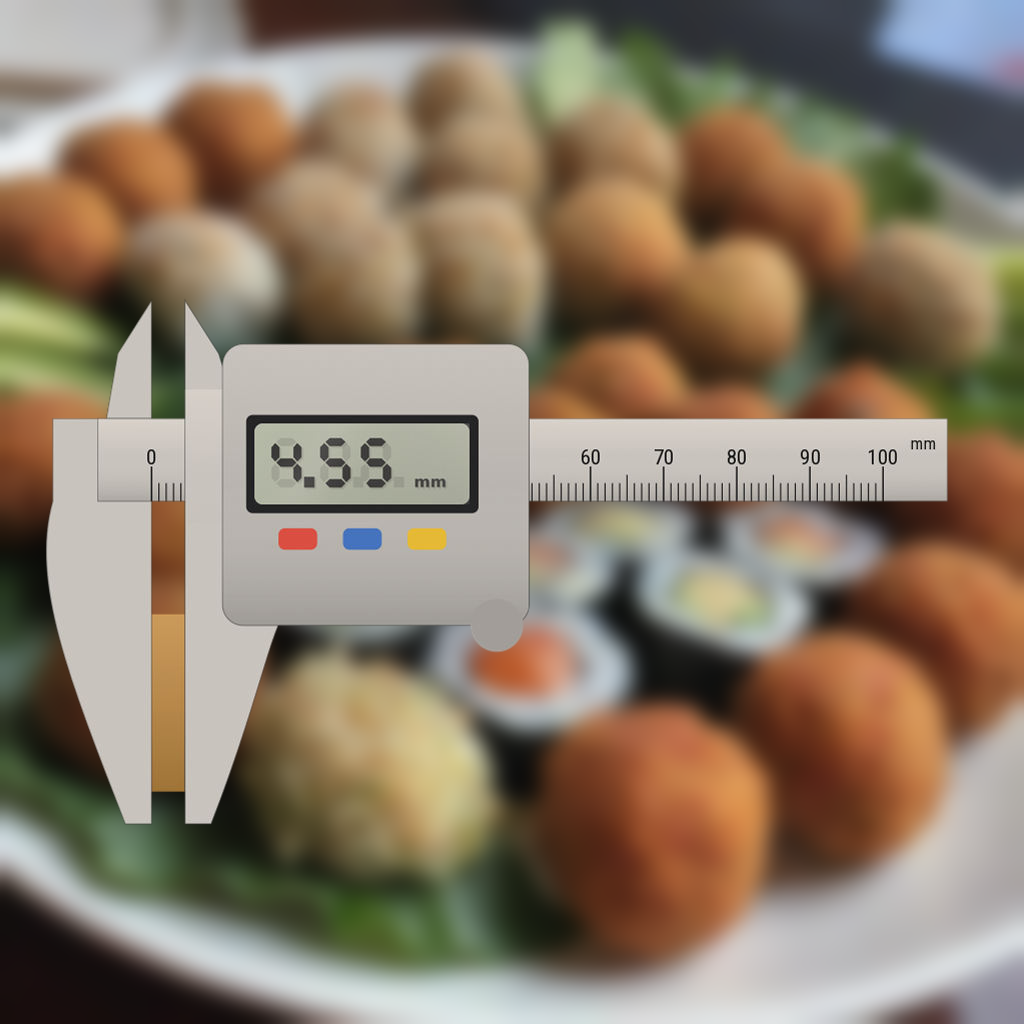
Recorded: value=4.55 unit=mm
